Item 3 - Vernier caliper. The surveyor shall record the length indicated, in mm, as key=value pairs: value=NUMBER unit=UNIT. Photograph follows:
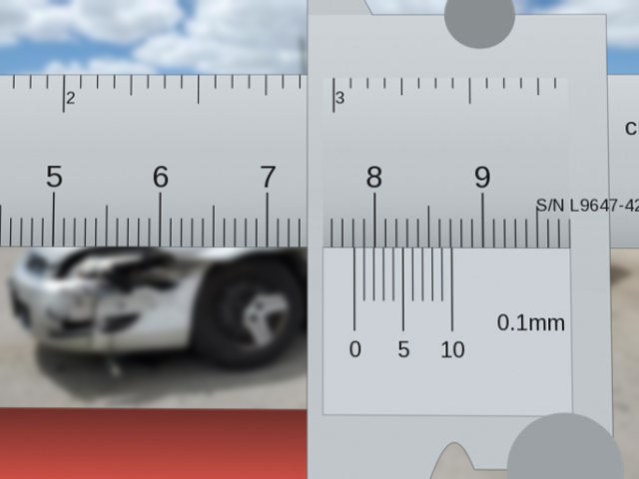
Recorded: value=78.1 unit=mm
